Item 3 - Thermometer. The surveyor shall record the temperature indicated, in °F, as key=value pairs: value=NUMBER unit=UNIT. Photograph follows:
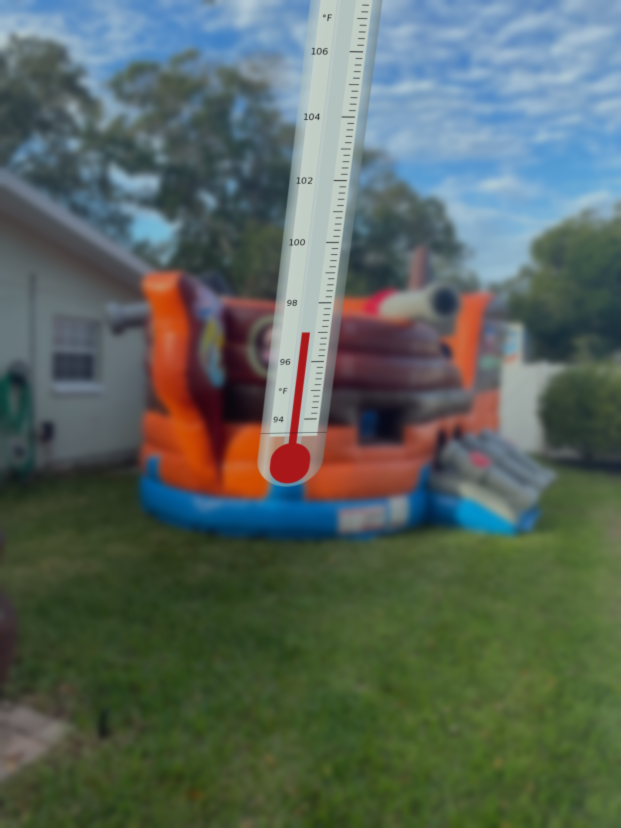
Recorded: value=97 unit=°F
